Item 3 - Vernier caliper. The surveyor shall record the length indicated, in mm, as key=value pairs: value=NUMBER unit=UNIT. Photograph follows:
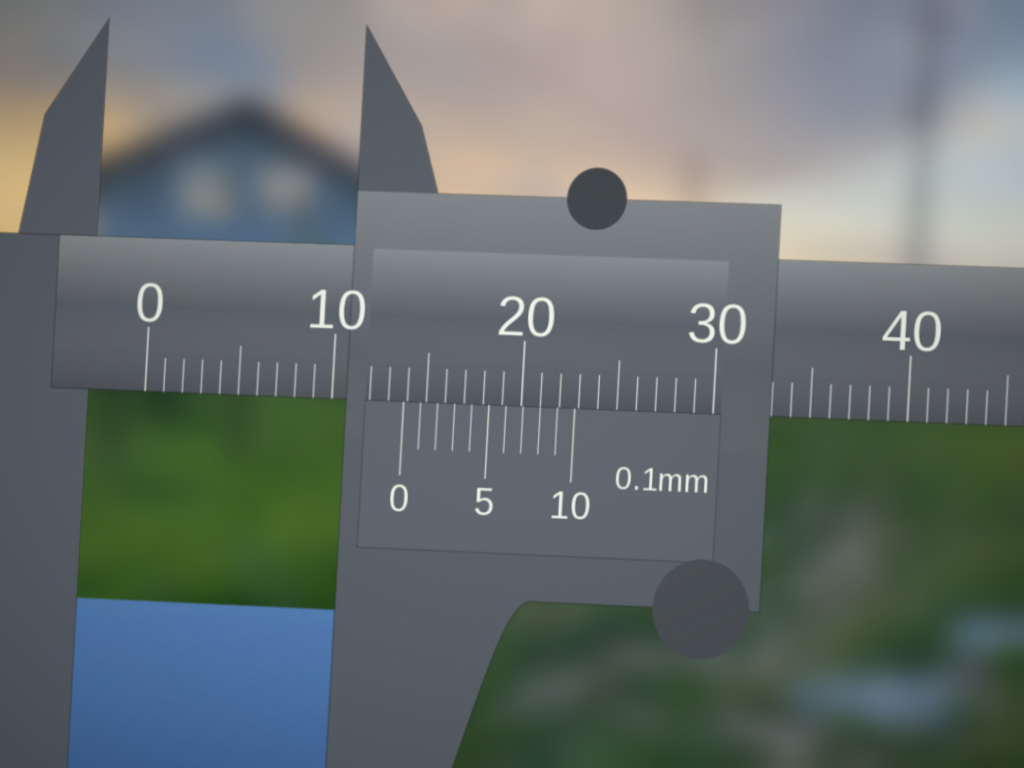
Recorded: value=13.8 unit=mm
